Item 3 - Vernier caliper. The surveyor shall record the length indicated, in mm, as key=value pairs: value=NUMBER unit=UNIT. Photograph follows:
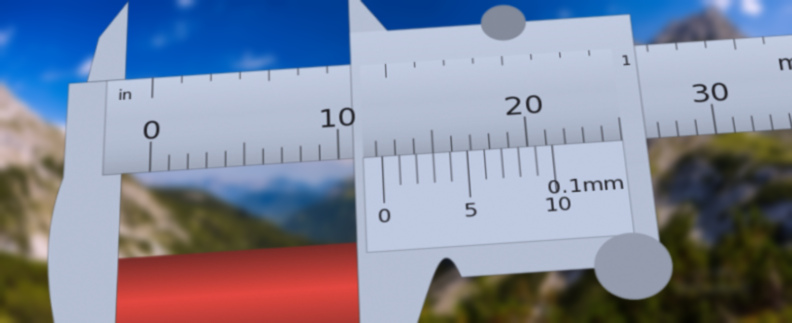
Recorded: value=12.3 unit=mm
